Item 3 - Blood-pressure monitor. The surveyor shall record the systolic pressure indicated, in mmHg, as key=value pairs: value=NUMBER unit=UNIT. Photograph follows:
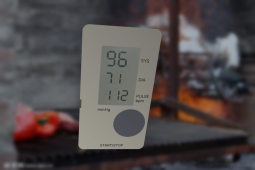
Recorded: value=96 unit=mmHg
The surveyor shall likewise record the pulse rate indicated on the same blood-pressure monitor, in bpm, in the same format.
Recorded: value=112 unit=bpm
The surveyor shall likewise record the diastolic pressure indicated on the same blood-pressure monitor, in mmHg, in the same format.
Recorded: value=71 unit=mmHg
